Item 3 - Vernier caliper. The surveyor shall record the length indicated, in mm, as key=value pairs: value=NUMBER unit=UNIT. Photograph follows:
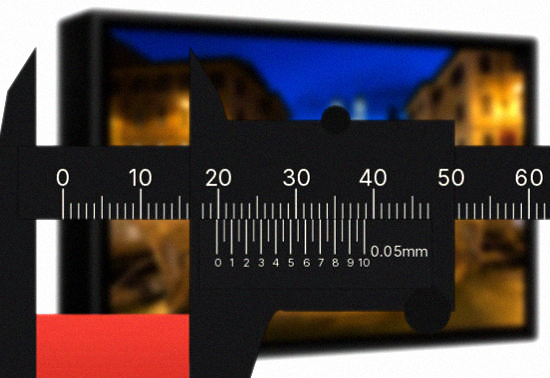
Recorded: value=19.8 unit=mm
